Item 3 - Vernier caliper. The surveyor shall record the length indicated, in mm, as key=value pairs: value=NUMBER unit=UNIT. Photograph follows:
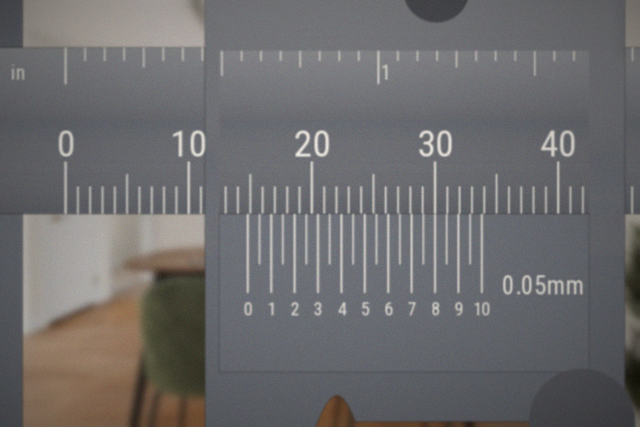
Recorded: value=14.8 unit=mm
